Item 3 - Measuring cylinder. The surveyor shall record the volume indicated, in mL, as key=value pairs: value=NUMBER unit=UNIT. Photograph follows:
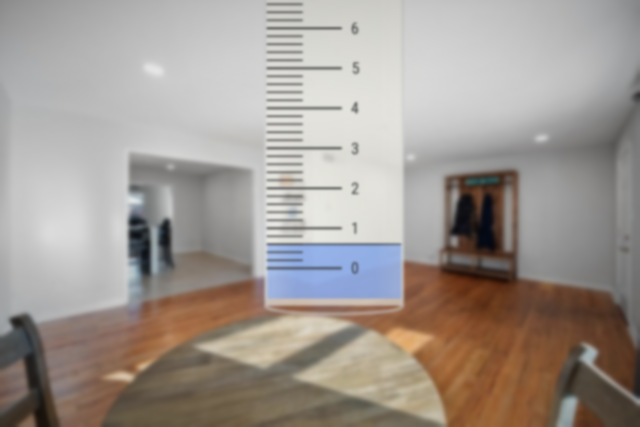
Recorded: value=0.6 unit=mL
